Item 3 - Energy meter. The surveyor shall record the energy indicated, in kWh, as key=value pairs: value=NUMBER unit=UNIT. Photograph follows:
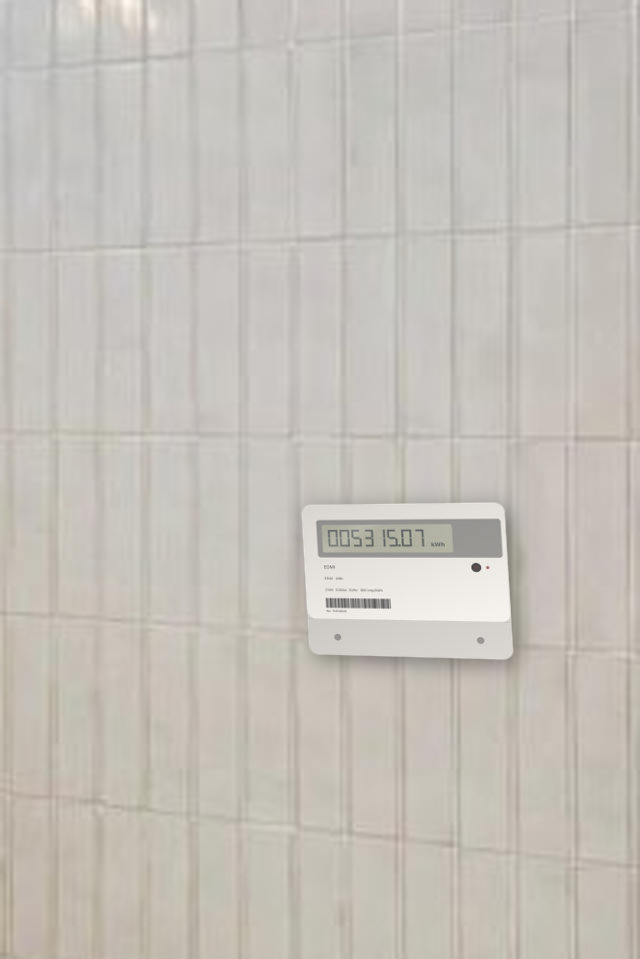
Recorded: value=5315.07 unit=kWh
